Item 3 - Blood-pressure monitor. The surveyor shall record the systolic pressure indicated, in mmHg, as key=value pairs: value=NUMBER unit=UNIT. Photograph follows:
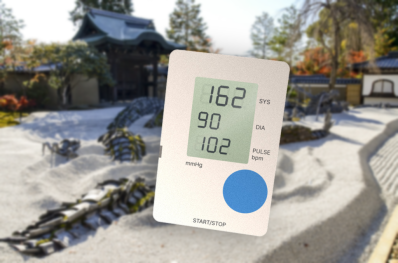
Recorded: value=162 unit=mmHg
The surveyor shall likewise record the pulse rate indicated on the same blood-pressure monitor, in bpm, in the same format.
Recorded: value=102 unit=bpm
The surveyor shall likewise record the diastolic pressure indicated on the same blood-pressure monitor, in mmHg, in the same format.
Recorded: value=90 unit=mmHg
